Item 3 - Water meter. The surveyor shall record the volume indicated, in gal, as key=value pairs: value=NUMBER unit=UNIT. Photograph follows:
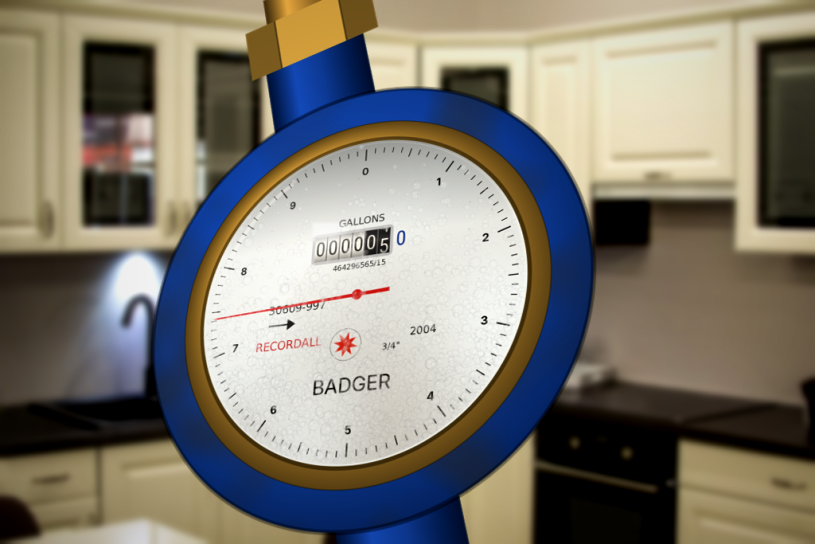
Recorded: value=47.4 unit=gal
